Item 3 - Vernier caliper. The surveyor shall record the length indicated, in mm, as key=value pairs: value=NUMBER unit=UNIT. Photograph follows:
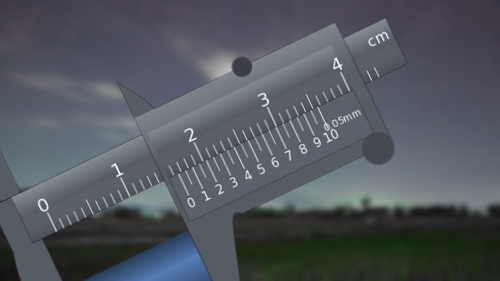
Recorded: value=16.6 unit=mm
